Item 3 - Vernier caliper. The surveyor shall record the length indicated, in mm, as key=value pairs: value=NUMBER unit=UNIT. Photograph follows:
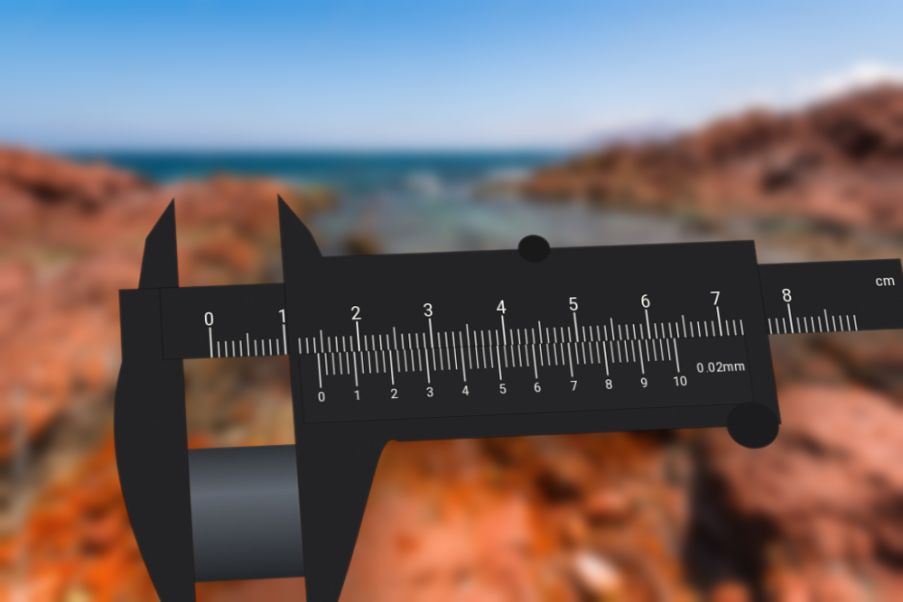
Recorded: value=14.4 unit=mm
